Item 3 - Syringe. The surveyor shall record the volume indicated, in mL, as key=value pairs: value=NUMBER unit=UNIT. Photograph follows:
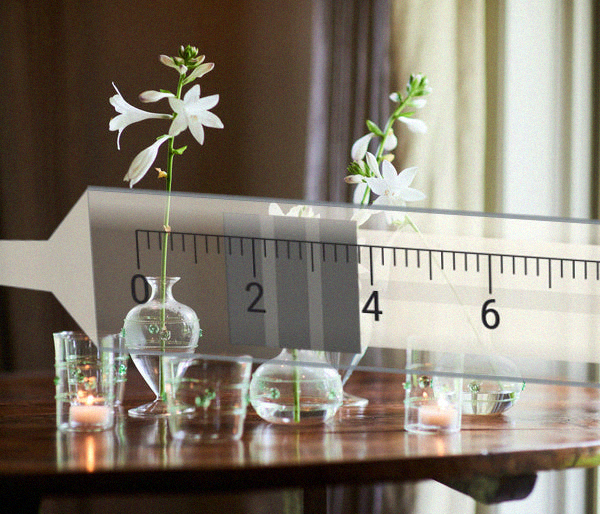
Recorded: value=1.5 unit=mL
